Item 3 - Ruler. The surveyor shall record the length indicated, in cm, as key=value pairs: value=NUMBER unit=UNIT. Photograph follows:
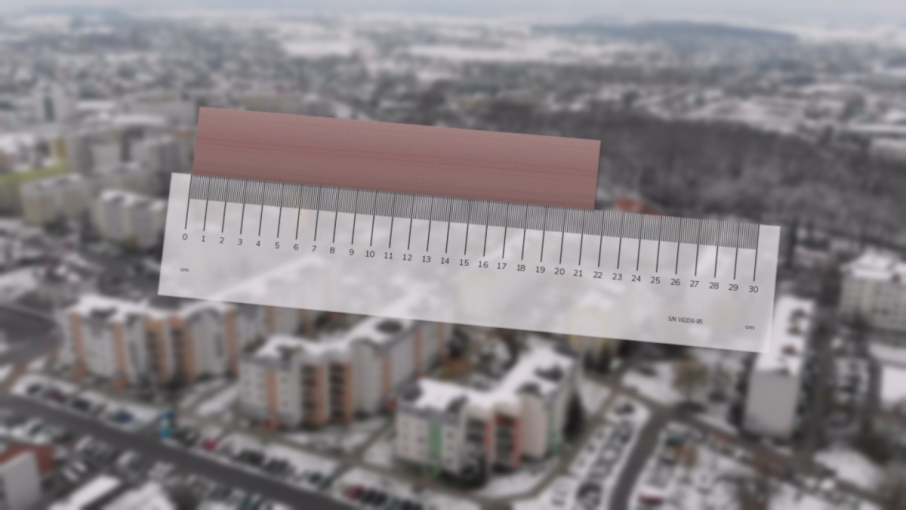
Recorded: value=21.5 unit=cm
